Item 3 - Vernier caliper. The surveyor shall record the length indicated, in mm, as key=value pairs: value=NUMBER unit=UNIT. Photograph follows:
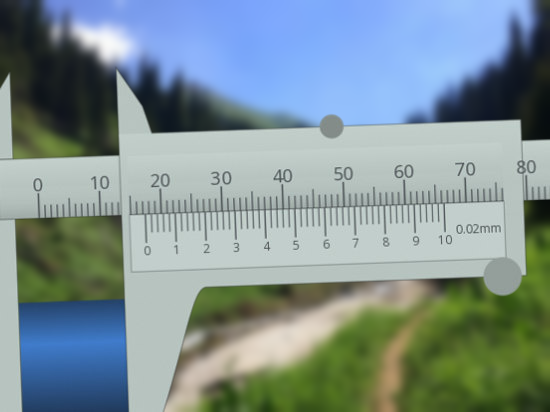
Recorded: value=17.4 unit=mm
